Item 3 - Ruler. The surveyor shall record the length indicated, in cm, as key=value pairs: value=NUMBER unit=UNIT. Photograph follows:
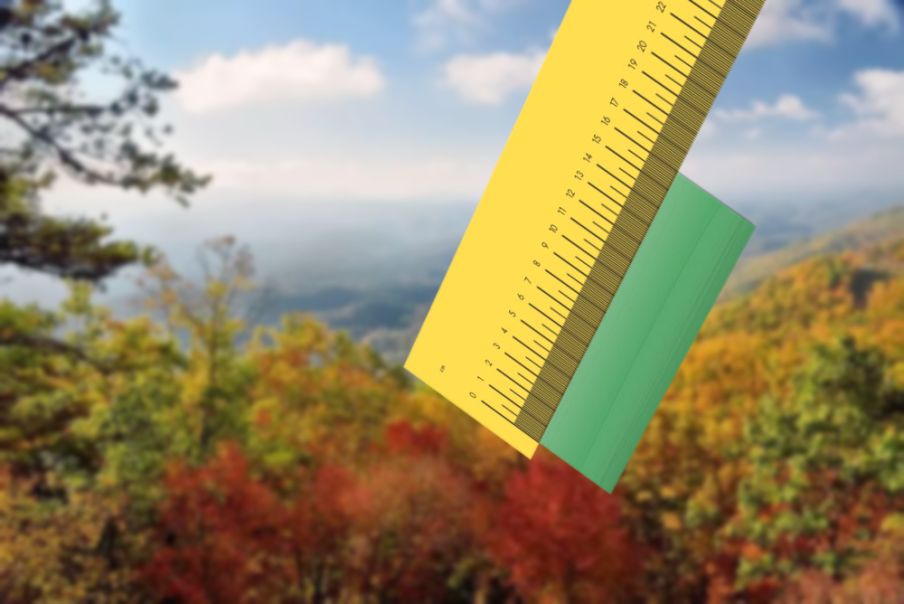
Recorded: value=16 unit=cm
